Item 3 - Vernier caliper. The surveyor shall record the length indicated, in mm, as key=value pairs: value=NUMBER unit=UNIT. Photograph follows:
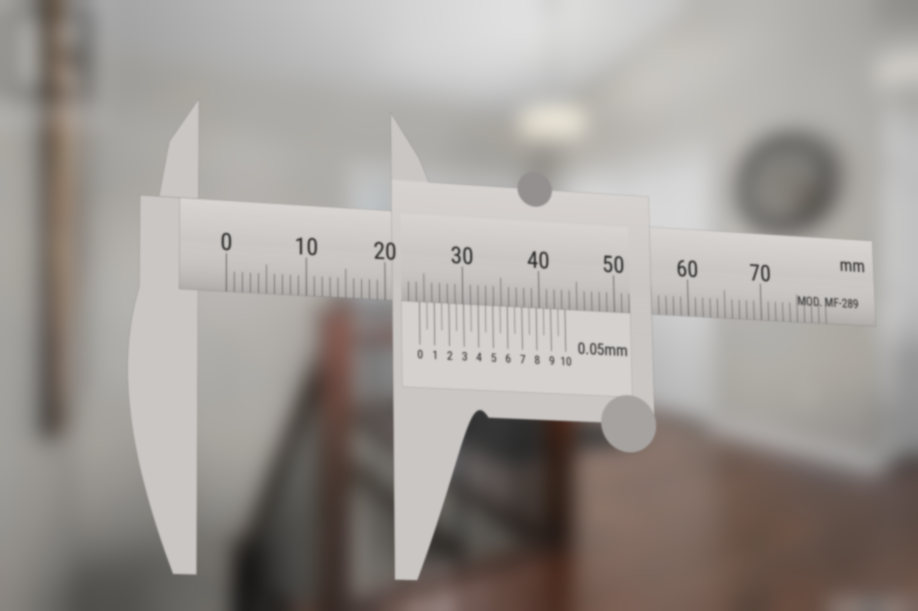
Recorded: value=24.4 unit=mm
